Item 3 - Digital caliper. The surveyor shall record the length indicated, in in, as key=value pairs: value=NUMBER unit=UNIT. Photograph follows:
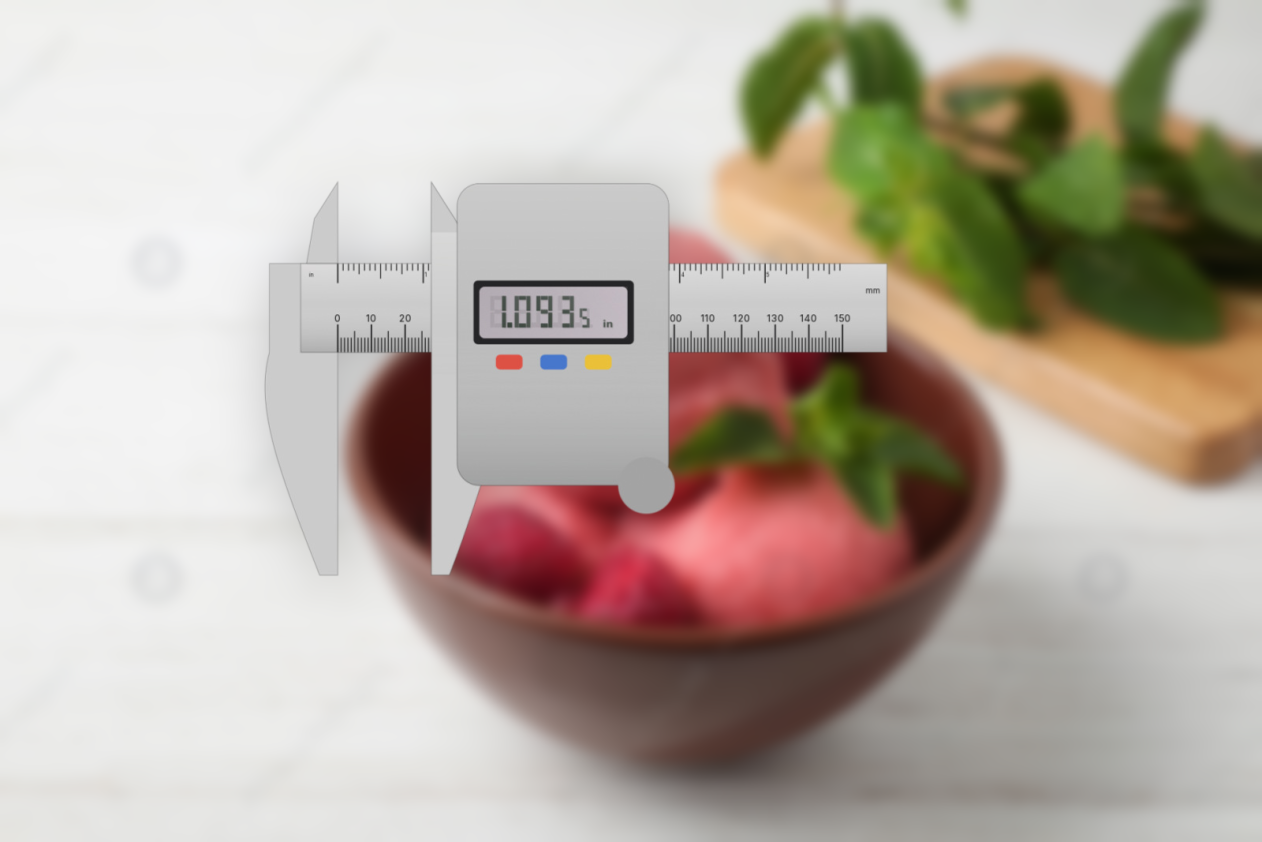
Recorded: value=1.0935 unit=in
